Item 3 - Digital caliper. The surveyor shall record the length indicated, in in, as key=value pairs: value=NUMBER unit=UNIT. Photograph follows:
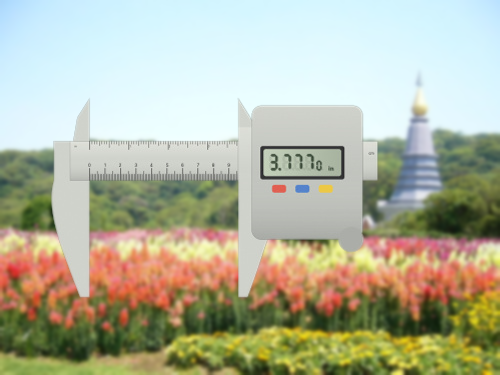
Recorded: value=3.7770 unit=in
